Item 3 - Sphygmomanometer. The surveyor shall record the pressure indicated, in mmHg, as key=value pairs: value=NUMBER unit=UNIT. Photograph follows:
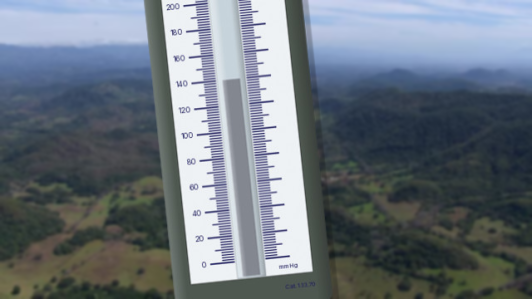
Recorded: value=140 unit=mmHg
